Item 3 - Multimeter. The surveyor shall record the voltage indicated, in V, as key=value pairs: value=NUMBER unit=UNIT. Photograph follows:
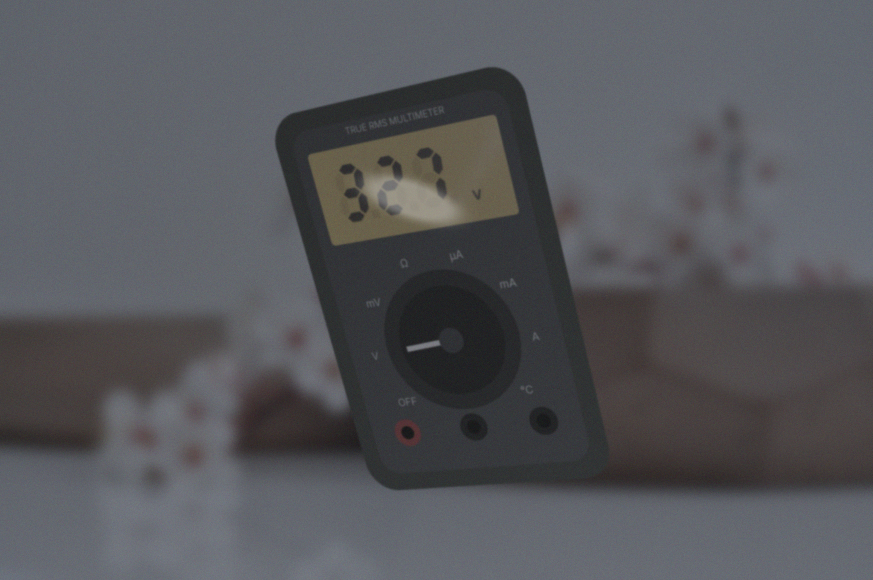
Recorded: value=327 unit=V
